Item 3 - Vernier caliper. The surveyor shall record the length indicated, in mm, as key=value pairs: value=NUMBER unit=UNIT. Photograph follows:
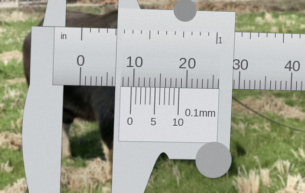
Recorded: value=9.6 unit=mm
